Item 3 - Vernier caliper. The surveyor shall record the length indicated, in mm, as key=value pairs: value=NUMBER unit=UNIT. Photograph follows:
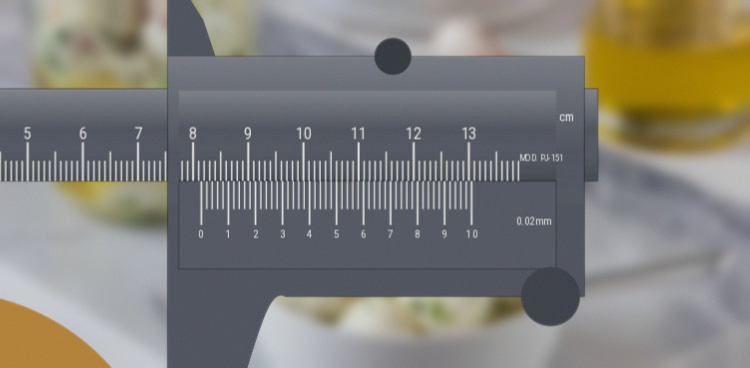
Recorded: value=81.5 unit=mm
